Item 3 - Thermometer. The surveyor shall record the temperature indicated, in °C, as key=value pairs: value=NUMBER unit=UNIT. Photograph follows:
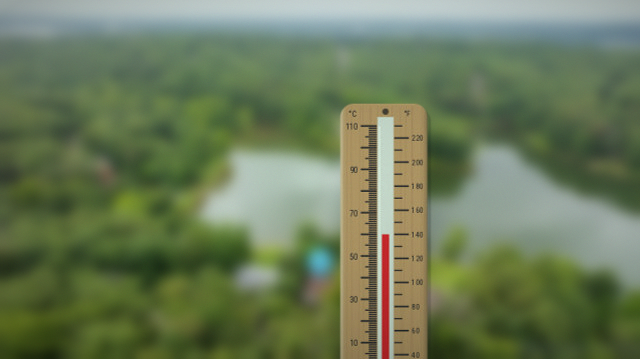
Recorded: value=60 unit=°C
